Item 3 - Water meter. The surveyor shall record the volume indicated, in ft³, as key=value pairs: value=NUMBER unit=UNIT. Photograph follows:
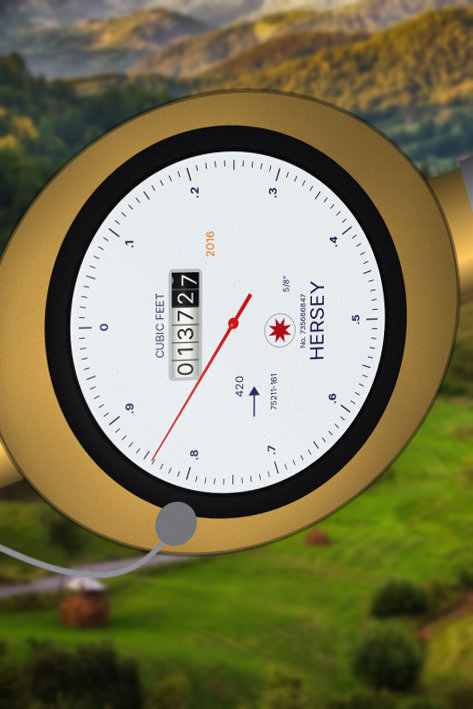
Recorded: value=13726.84 unit=ft³
